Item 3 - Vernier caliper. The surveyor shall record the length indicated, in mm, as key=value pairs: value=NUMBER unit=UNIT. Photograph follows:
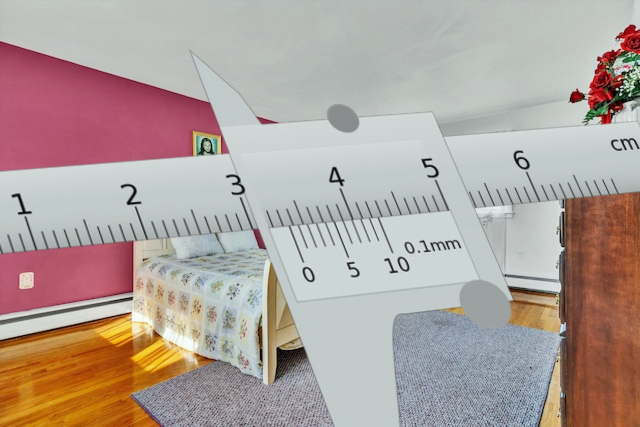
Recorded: value=33.6 unit=mm
